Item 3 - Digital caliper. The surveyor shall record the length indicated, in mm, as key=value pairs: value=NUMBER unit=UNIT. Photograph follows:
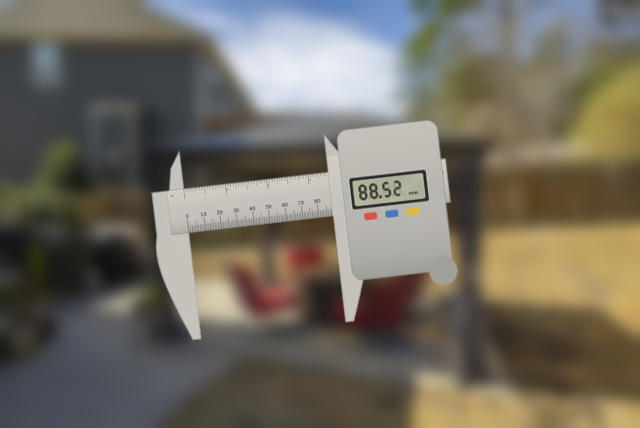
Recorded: value=88.52 unit=mm
